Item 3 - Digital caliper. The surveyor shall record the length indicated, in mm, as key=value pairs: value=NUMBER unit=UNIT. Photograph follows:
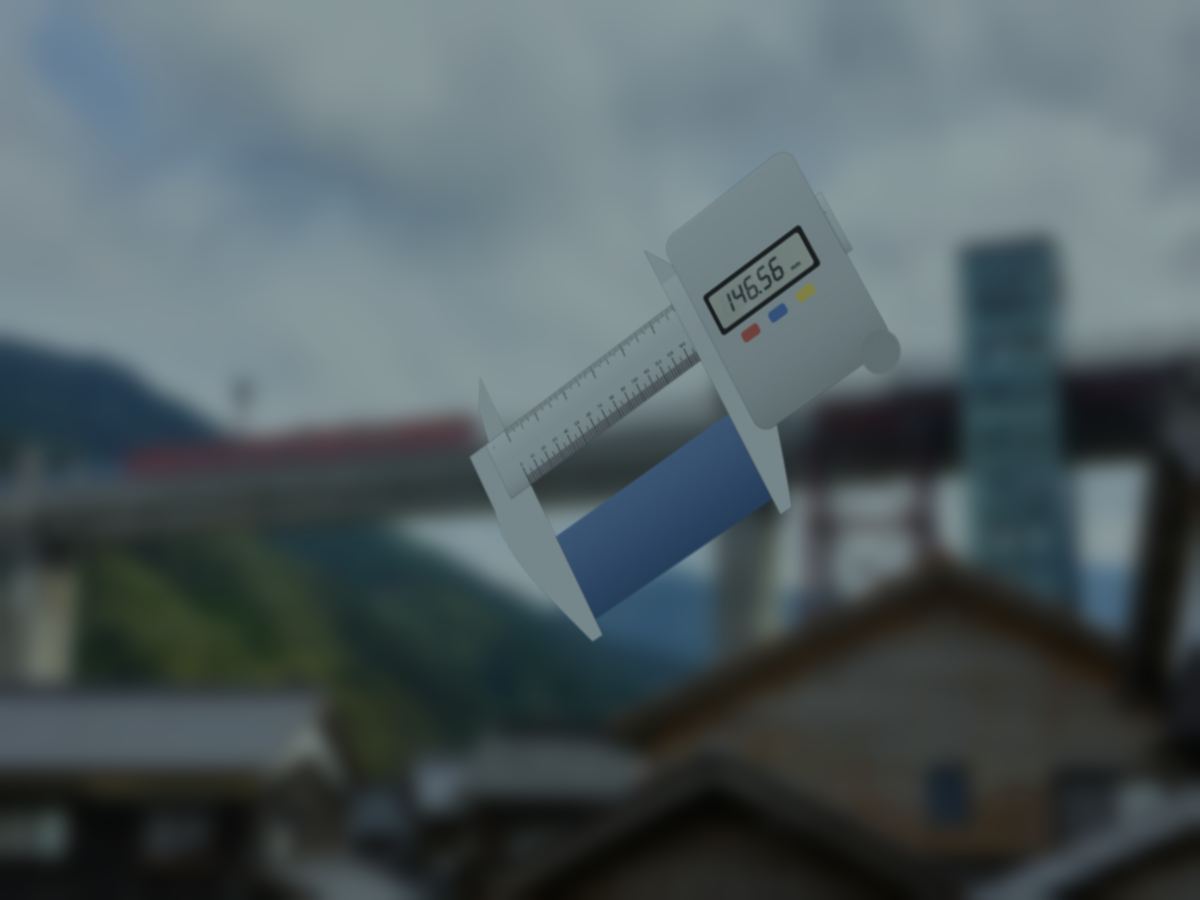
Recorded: value=146.56 unit=mm
